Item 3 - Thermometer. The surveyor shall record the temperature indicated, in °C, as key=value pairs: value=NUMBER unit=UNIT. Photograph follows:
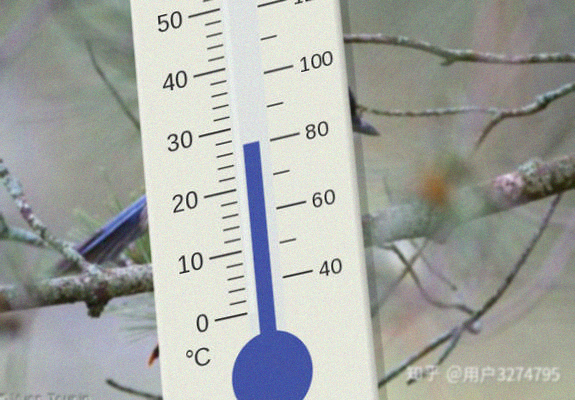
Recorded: value=27 unit=°C
